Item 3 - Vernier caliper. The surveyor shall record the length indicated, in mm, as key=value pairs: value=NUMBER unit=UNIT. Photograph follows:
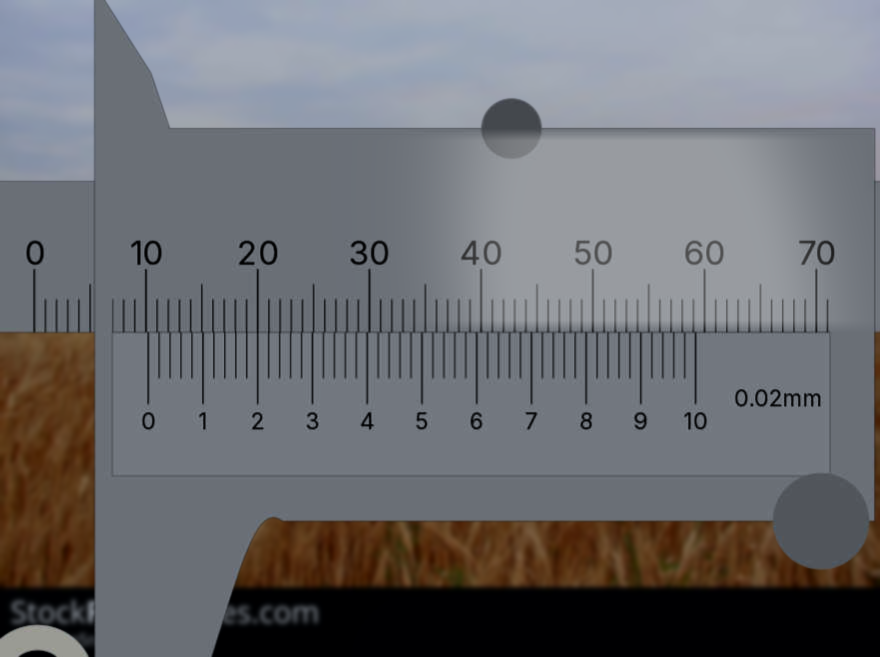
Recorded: value=10.2 unit=mm
